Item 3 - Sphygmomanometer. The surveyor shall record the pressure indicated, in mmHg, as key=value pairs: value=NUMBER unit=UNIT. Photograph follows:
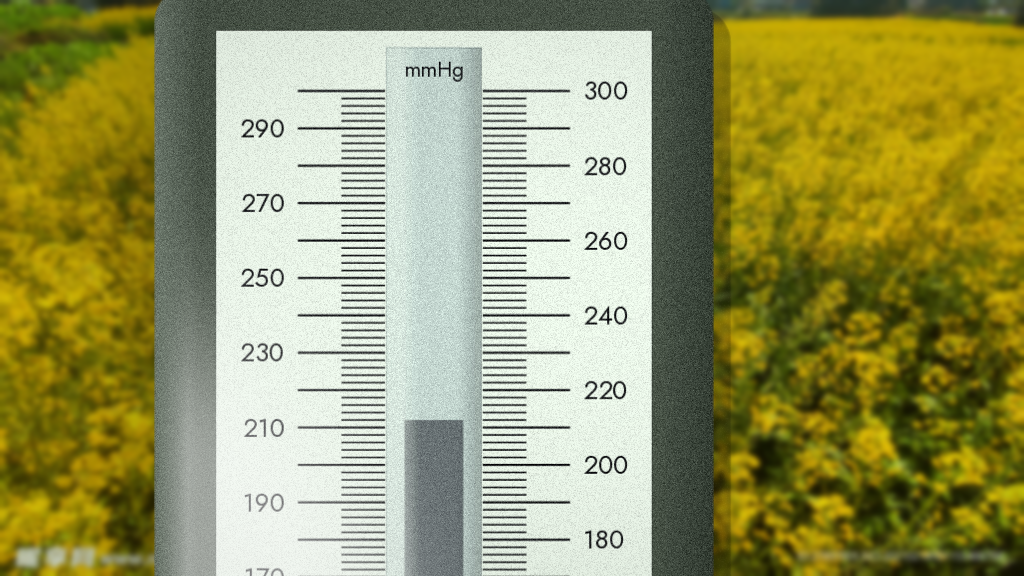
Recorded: value=212 unit=mmHg
